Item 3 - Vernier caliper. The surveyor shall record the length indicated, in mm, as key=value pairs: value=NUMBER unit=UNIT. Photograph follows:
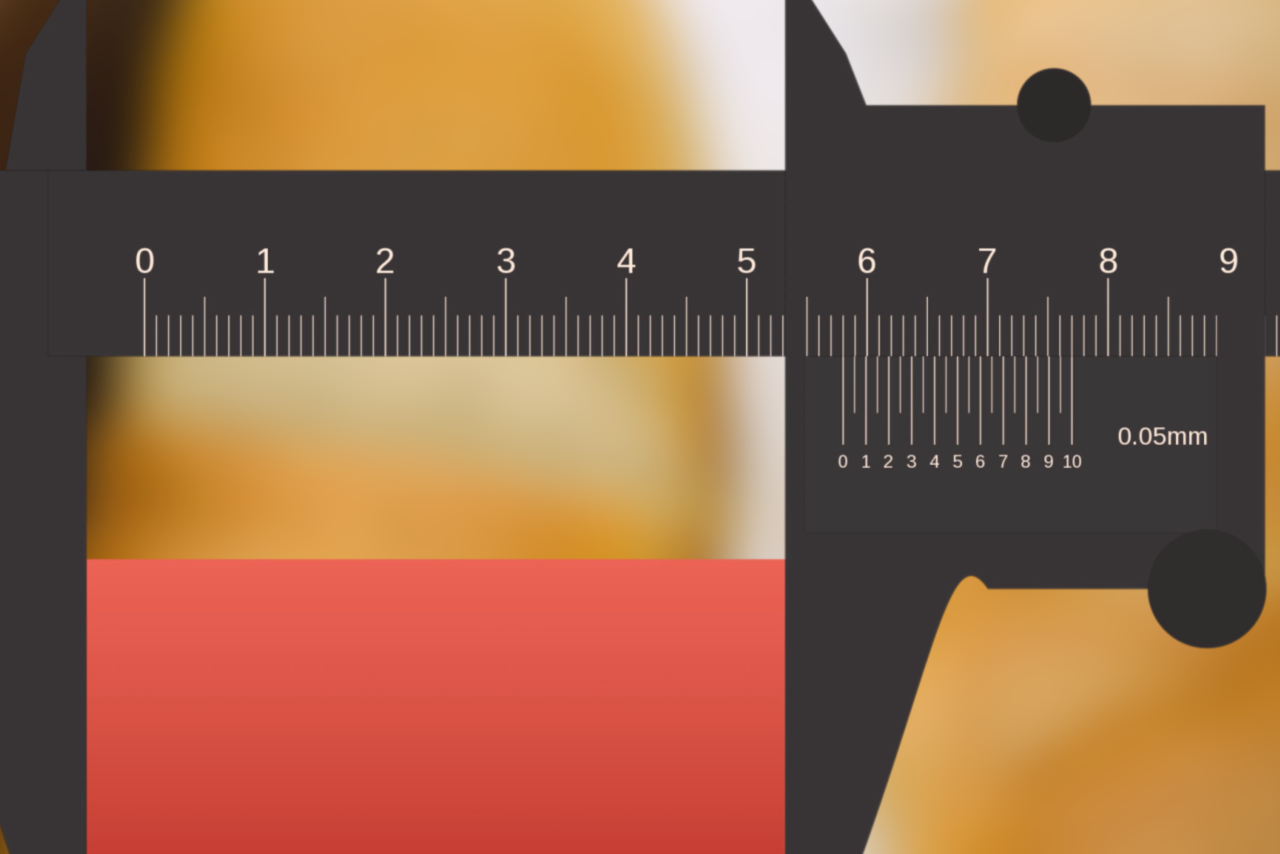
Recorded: value=58.0 unit=mm
